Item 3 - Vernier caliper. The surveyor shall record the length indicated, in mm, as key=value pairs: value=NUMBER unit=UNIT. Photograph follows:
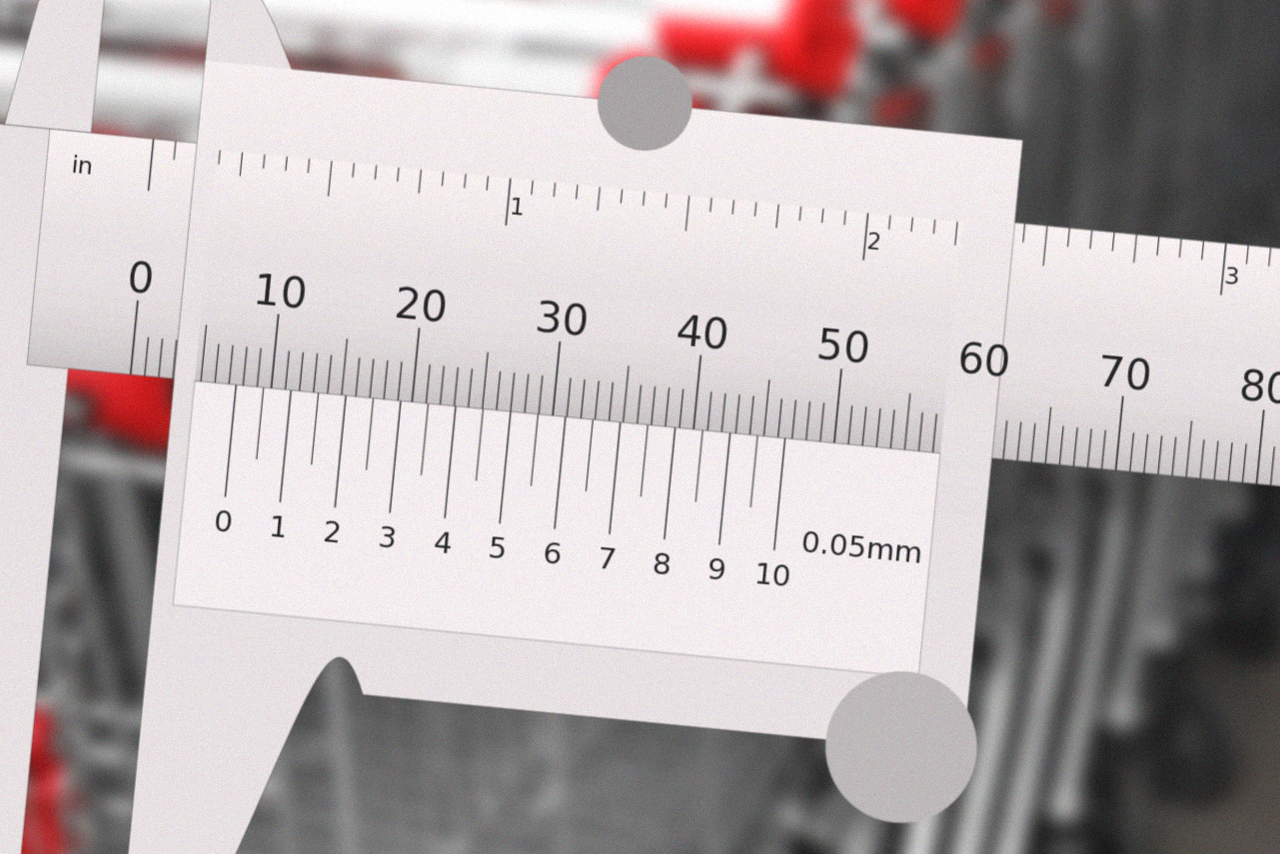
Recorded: value=7.5 unit=mm
